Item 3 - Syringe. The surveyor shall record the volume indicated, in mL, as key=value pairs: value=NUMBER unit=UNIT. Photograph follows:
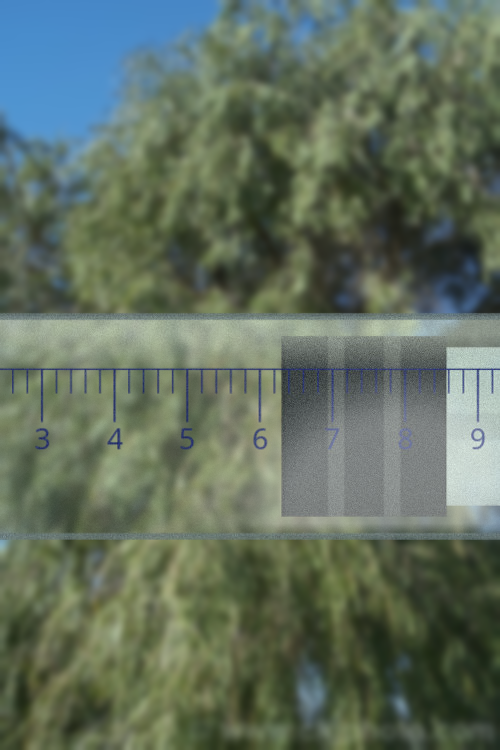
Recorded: value=6.3 unit=mL
